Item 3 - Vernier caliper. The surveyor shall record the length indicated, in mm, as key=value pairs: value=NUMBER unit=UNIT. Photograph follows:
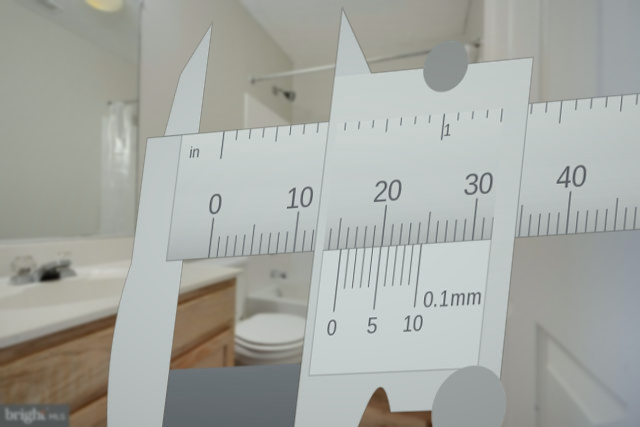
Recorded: value=15.4 unit=mm
